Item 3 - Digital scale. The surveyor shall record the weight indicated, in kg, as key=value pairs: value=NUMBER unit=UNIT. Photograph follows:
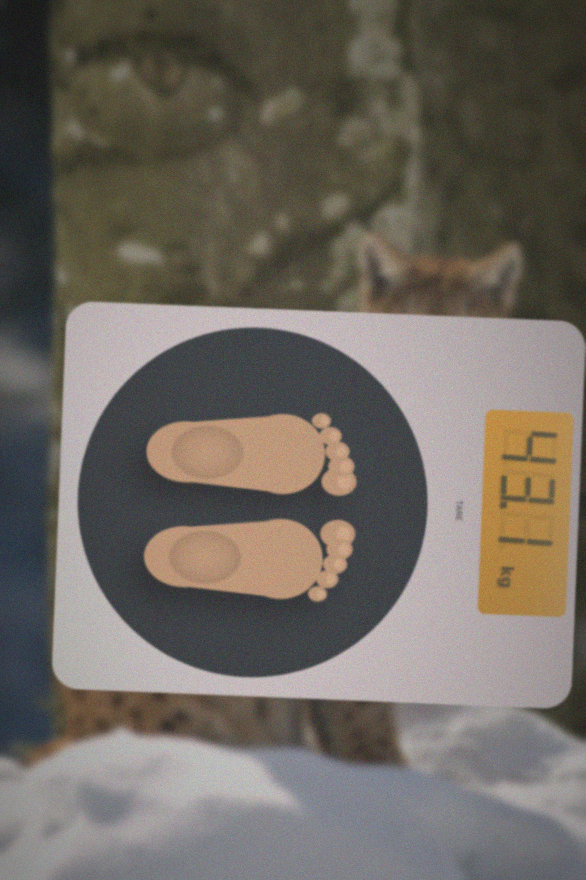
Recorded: value=43.1 unit=kg
